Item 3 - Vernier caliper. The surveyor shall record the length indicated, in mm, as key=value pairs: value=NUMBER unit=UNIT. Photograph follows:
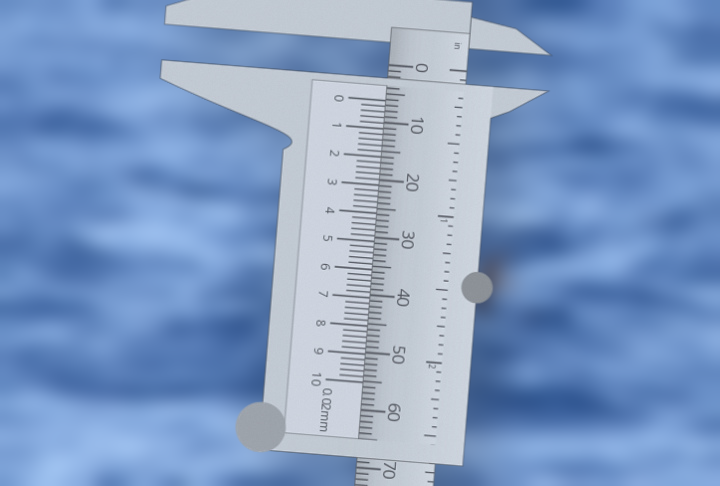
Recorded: value=6.2 unit=mm
